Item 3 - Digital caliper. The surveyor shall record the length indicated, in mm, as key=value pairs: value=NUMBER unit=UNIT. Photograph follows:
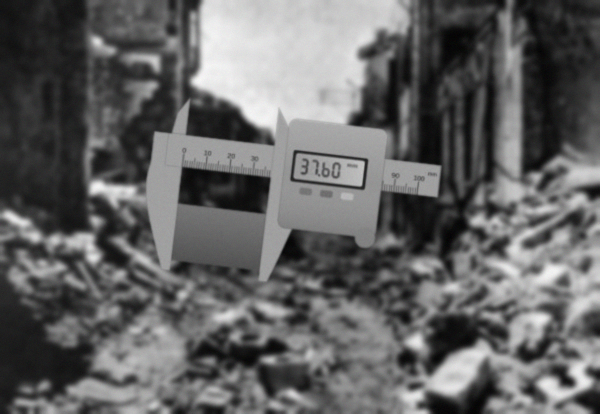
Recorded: value=37.60 unit=mm
